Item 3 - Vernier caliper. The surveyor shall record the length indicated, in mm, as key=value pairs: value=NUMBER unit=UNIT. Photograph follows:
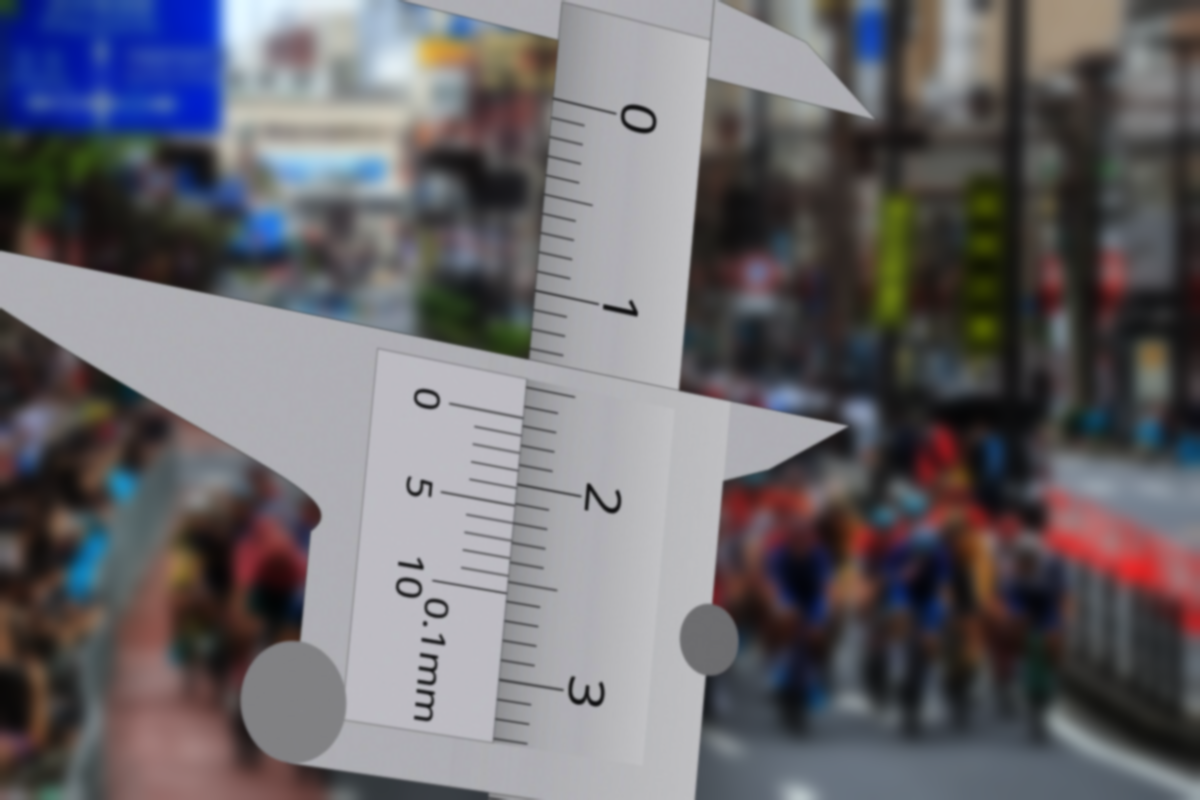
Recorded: value=16.6 unit=mm
